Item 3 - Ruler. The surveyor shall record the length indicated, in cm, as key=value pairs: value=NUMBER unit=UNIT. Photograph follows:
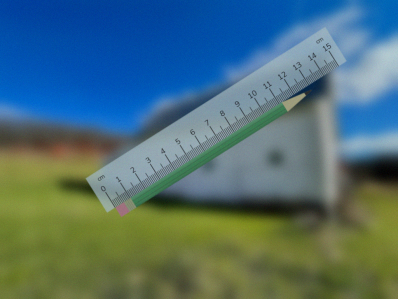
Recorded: value=13 unit=cm
